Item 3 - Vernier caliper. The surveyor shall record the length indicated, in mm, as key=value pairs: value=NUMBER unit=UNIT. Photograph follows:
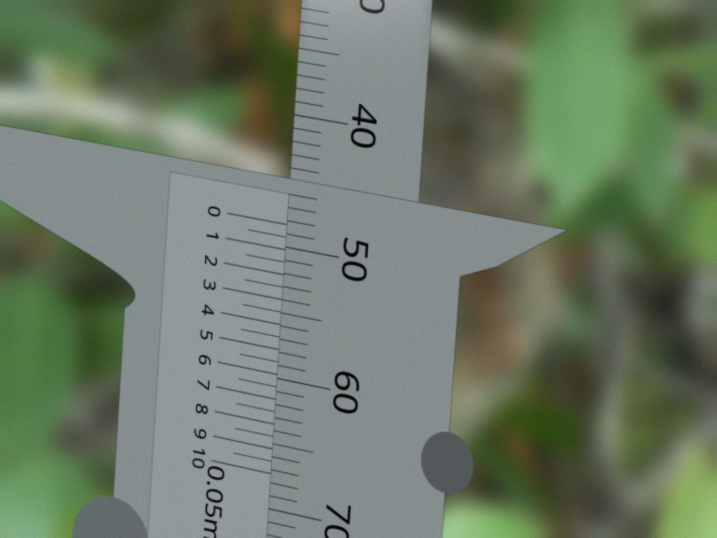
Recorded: value=48.3 unit=mm
